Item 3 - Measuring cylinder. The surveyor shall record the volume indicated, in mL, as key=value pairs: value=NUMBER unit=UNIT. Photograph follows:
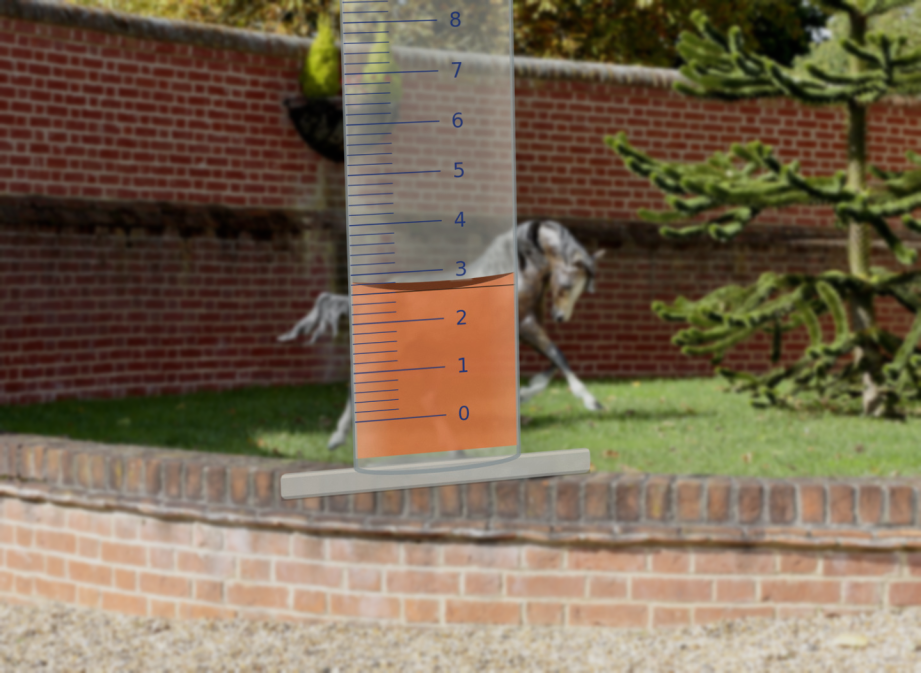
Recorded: value=2.6 unit=mL
